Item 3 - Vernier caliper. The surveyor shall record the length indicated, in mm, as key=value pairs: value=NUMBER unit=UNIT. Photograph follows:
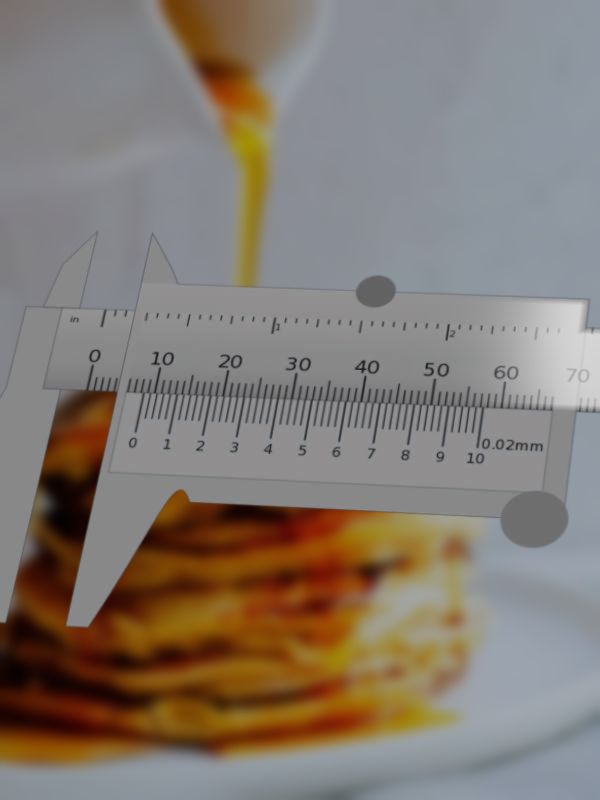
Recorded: value=8.4 unit=mm
